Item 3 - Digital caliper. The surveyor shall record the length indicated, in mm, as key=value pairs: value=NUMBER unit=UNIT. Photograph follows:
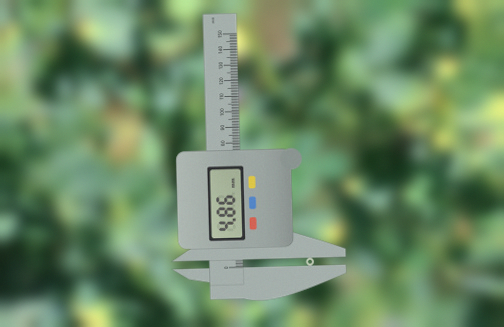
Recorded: value=4.86 unit=mm
